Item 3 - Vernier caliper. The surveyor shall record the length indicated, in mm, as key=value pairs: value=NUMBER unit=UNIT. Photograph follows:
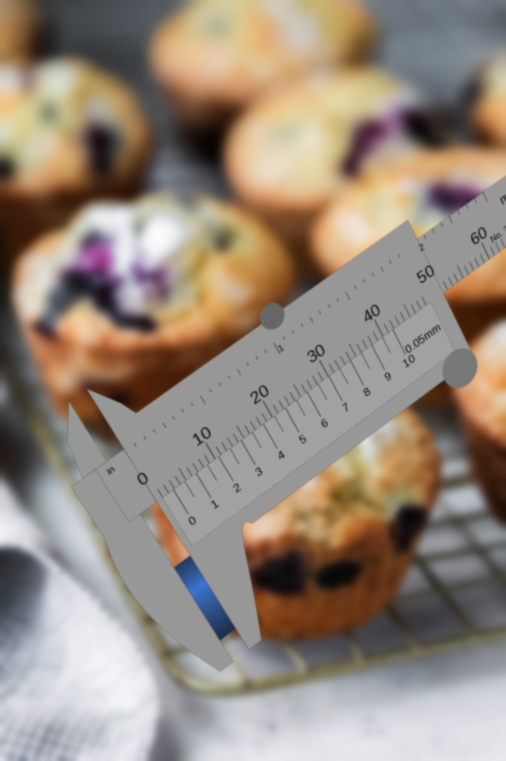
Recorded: value=2.8 unit=mm
